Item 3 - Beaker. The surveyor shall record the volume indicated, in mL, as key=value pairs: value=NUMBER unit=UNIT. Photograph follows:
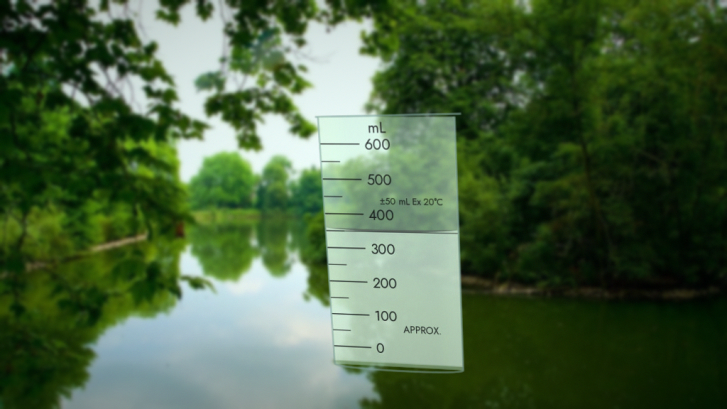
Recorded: value=350 unit=mL
